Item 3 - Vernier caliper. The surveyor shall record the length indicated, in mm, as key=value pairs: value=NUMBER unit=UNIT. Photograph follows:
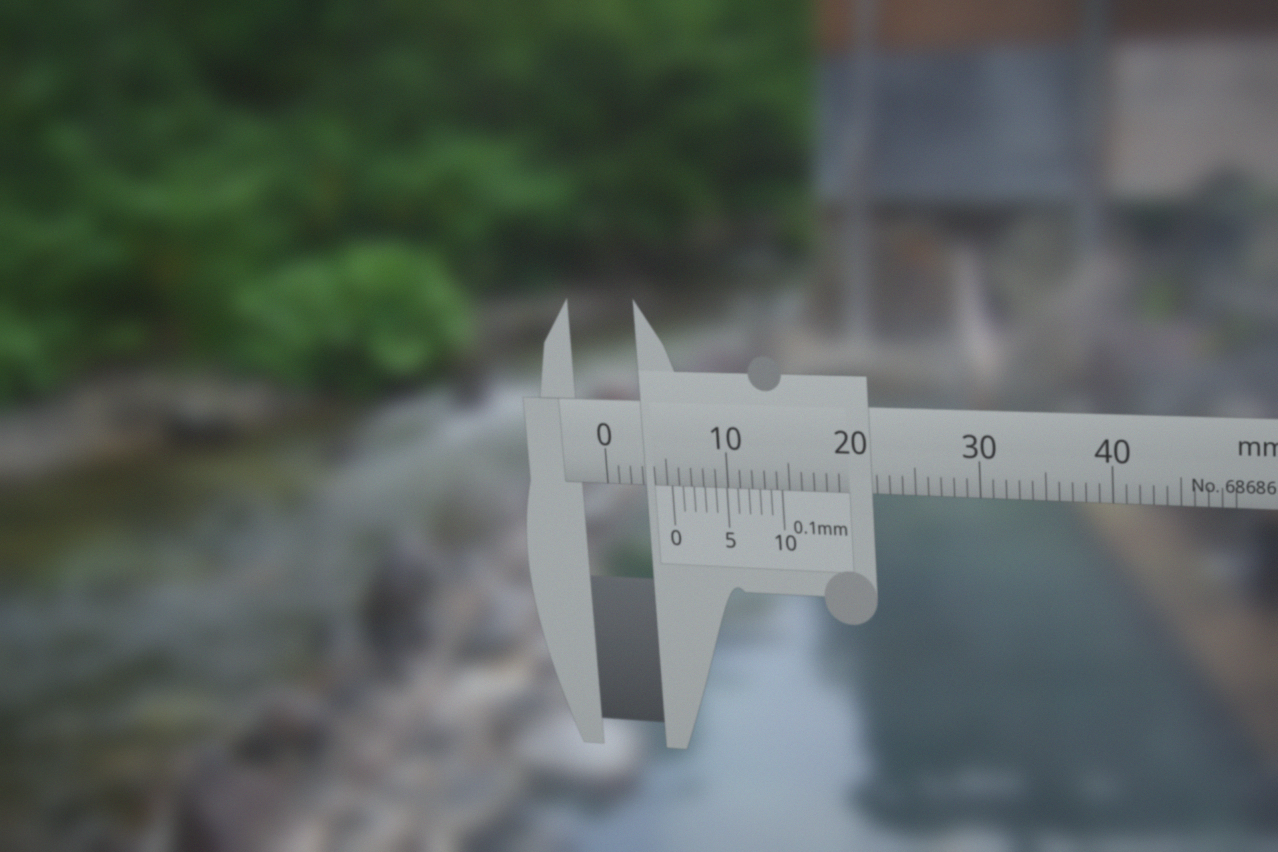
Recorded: value=5.4 unit=mm
